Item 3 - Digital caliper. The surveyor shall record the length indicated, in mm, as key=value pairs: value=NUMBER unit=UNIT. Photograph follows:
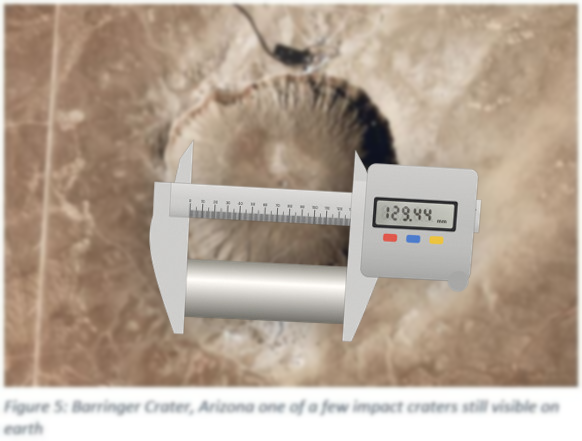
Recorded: value=129.44 unit=mm
